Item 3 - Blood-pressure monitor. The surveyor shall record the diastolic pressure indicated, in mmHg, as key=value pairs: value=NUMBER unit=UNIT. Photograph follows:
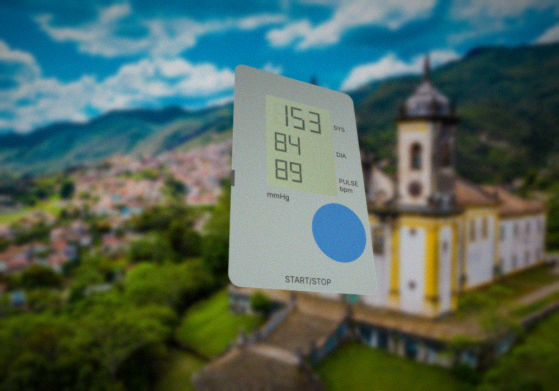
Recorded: value=84 unit=mmHg
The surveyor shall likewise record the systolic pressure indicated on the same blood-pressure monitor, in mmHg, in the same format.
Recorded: value=153 unit=mmHg
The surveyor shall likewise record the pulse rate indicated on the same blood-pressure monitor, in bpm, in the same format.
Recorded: value=89 unit=bpm
